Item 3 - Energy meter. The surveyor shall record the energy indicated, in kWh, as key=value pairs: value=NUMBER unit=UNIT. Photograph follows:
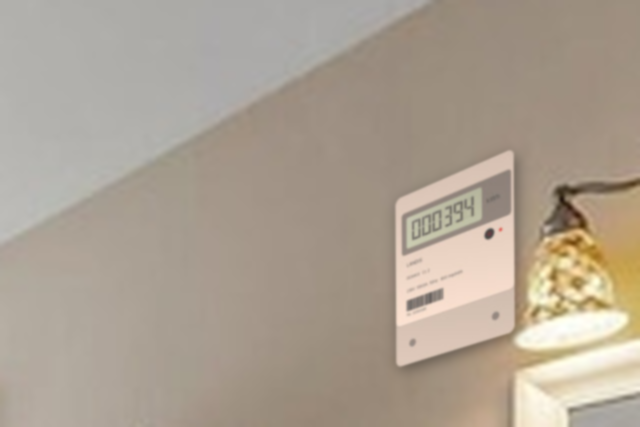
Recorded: value=394 unit=kWh
